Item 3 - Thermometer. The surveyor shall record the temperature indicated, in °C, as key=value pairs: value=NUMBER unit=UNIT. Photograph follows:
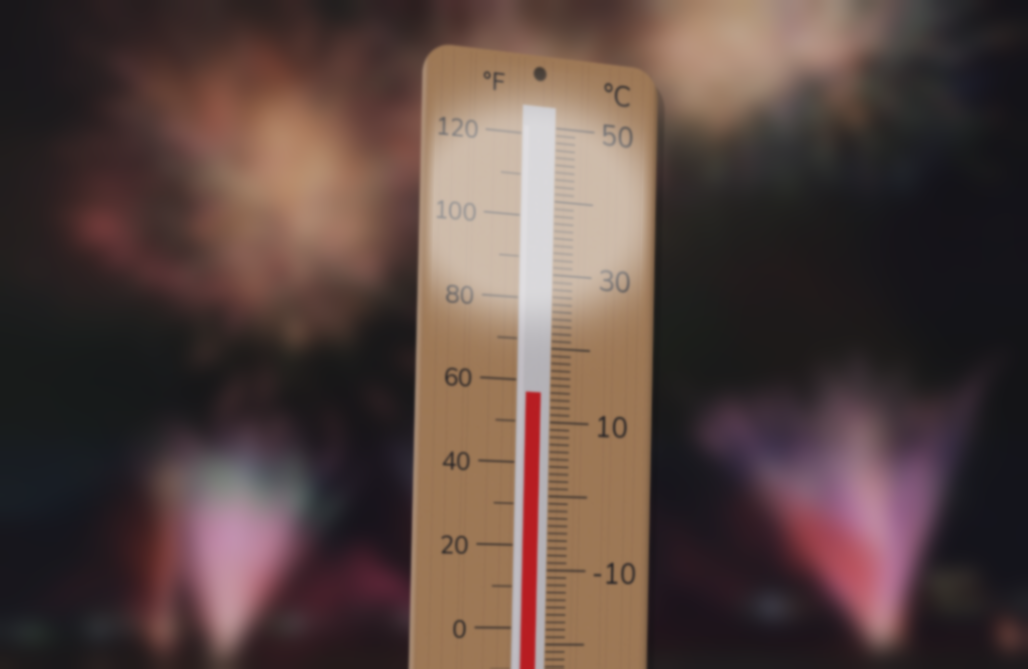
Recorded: value=14 unit=°C
